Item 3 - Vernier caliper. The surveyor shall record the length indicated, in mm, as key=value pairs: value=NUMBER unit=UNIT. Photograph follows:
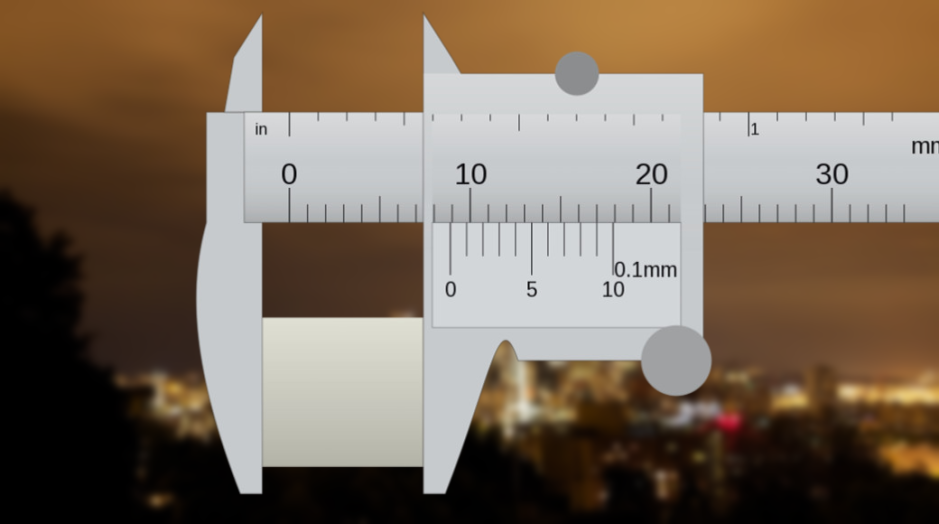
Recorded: value=8.9 unit=mm
